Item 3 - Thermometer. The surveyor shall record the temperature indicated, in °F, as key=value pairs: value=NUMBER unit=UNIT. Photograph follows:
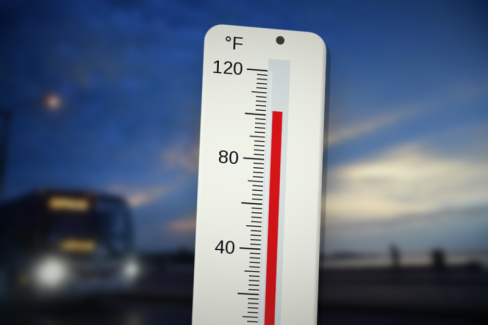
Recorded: value=102 unit=°F
